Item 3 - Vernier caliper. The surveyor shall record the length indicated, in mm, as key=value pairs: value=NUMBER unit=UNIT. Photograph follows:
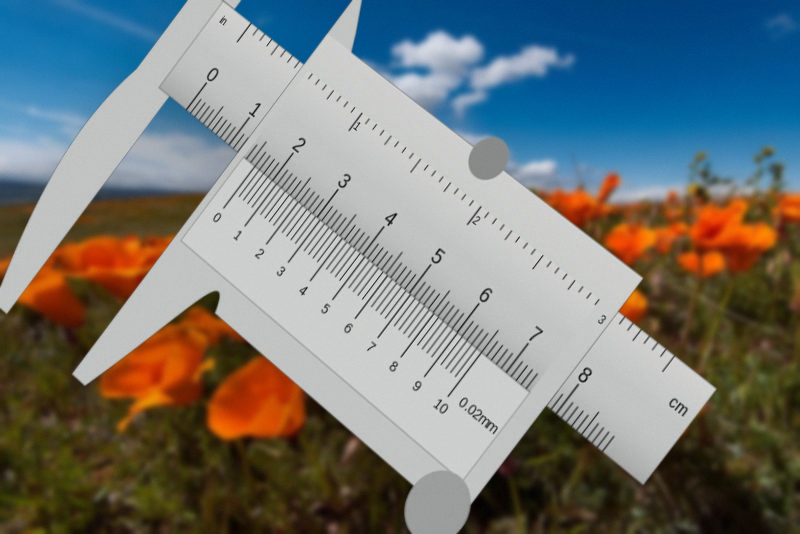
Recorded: value=16.0 unit=mm
